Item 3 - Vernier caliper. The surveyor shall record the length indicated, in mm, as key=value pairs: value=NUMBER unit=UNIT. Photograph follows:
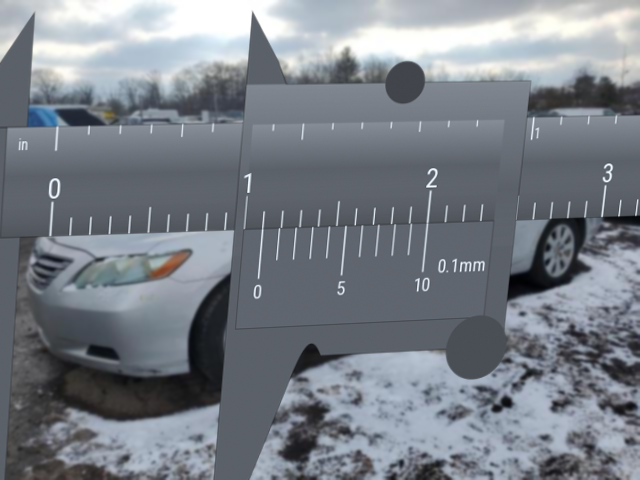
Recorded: value=11.0 unit=mm
